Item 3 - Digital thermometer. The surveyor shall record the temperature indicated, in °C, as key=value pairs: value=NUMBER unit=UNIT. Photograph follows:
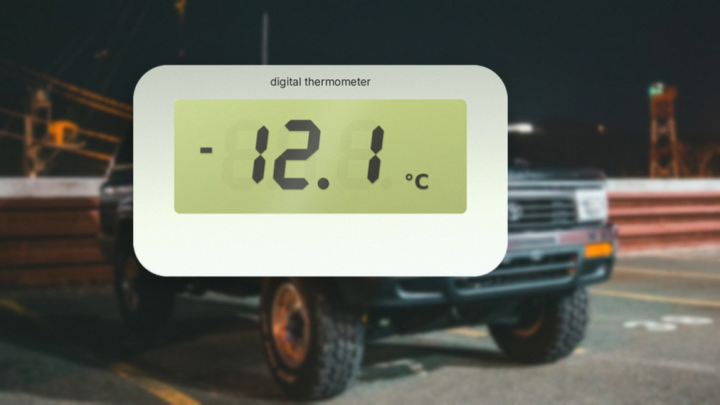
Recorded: value=-12.1 unit=°C
